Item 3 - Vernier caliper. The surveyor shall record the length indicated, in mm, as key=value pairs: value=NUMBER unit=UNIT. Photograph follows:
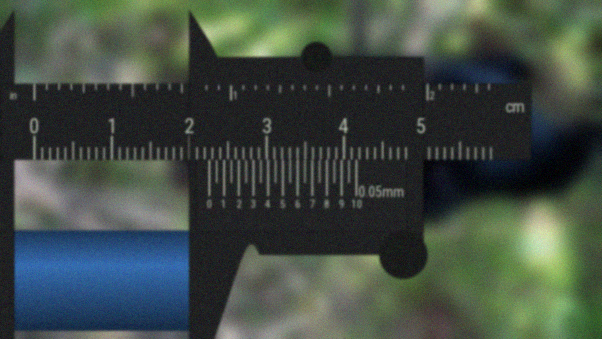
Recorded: value=22.6 unit=mm
